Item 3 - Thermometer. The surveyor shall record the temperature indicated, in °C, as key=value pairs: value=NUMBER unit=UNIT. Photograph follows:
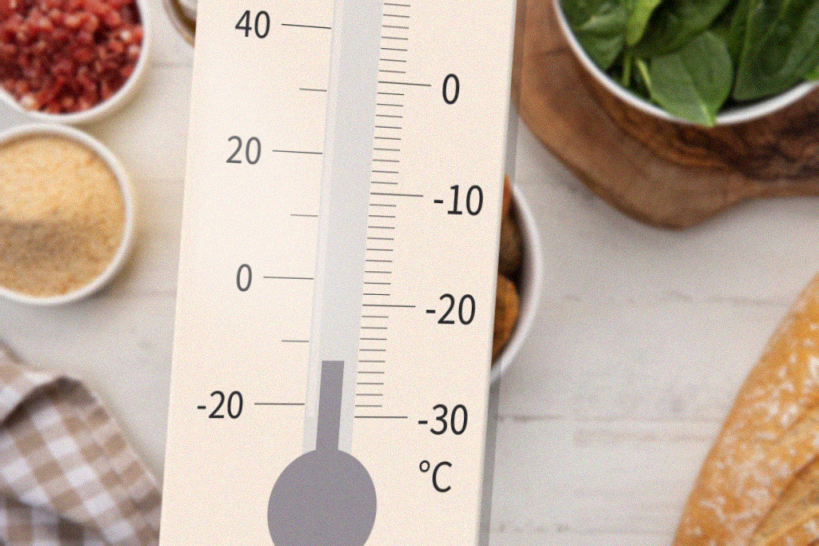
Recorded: value=-25 unit=°C
